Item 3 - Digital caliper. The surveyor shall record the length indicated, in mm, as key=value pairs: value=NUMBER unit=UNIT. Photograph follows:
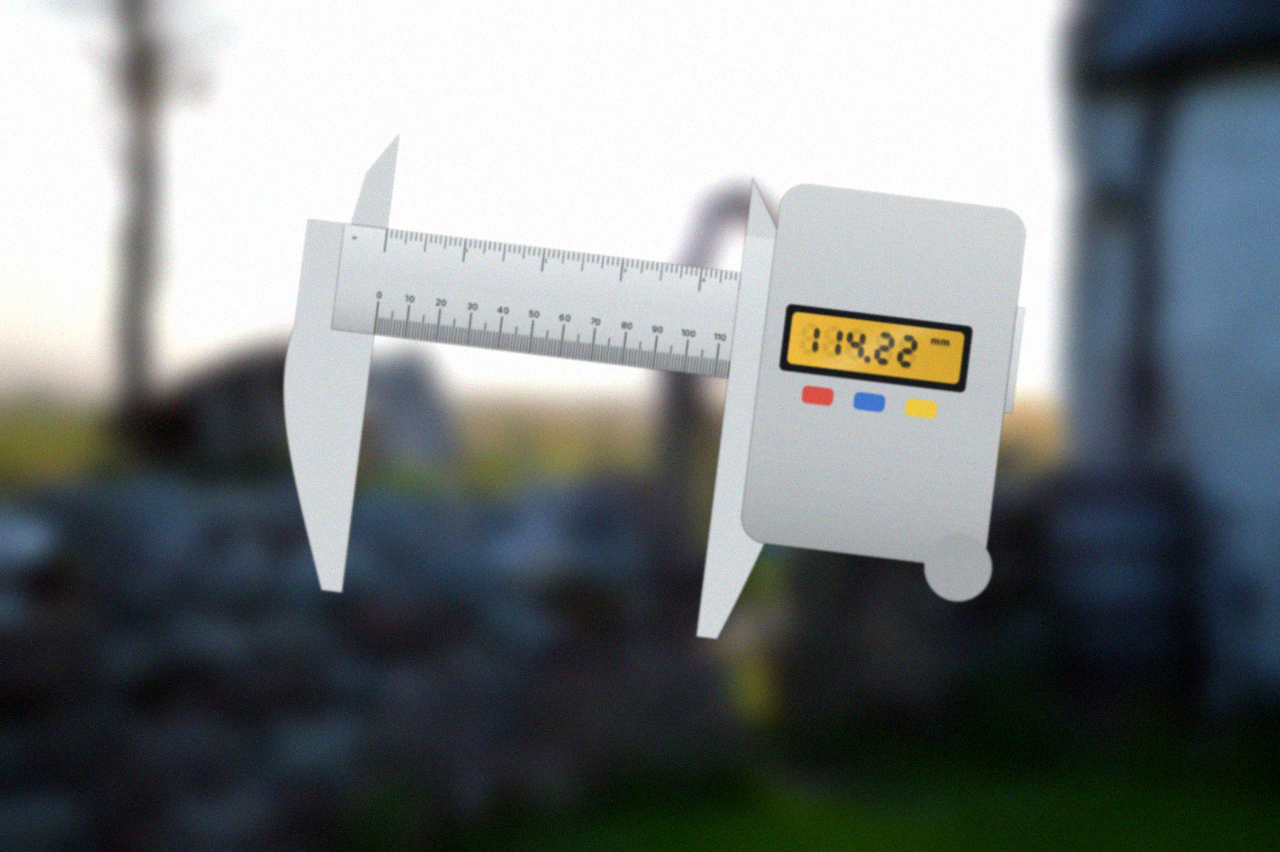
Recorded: value=114.22 unit=mm
